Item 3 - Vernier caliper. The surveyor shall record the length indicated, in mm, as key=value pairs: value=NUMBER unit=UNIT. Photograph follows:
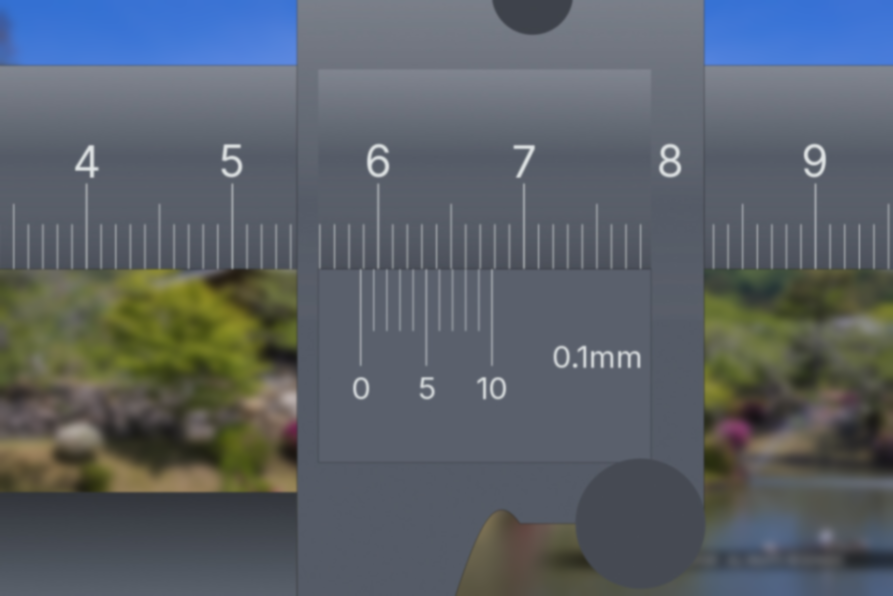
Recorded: value=58.8 unit=mm
